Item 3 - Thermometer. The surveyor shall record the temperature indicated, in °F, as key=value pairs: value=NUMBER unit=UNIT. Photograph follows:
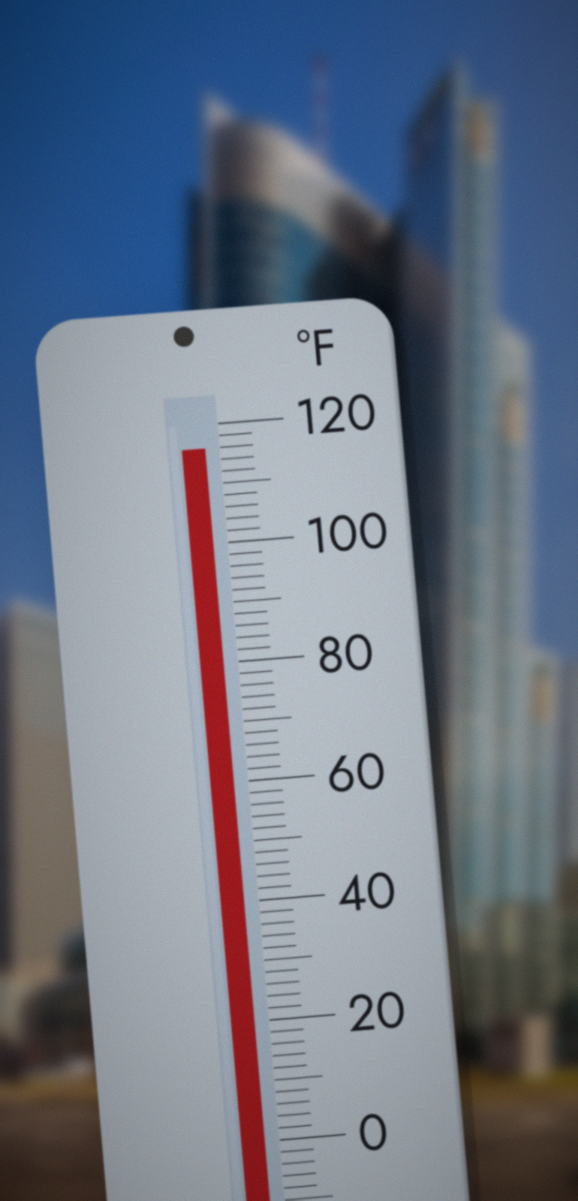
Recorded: value=116 unit=°F
